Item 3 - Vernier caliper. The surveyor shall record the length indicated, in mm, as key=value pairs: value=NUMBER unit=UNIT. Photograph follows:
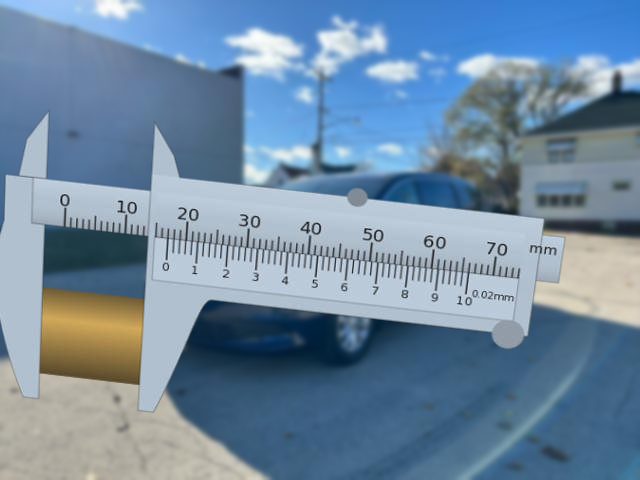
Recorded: value=17.0 unit=mm
